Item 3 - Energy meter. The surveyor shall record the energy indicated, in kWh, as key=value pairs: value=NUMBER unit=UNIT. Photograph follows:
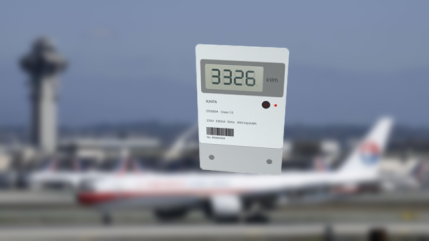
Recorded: value=3326 unit=kWh
